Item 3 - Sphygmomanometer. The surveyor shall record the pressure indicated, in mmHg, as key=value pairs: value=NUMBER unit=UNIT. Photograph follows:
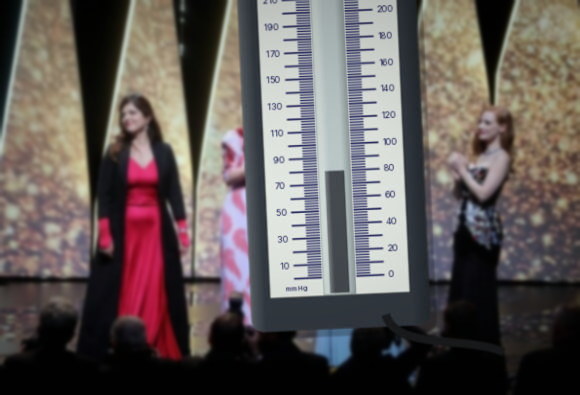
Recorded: value=80 unit=mmHg
